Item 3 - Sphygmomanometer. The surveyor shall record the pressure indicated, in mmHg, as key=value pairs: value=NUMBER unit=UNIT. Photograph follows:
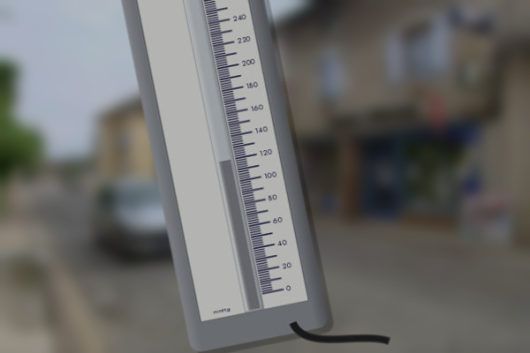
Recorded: value=120 unit=mmHg
